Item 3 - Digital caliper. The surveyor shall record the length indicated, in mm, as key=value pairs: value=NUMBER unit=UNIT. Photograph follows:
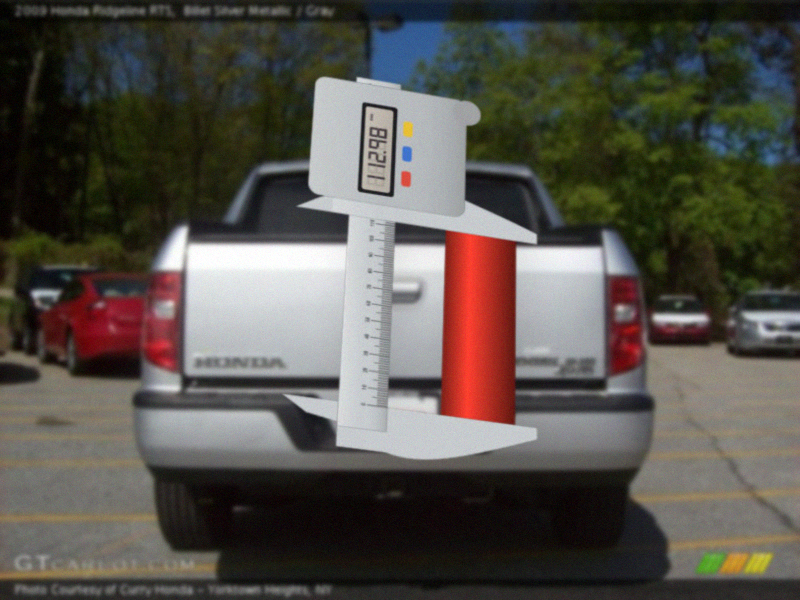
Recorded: value=112.98 unit=mm
